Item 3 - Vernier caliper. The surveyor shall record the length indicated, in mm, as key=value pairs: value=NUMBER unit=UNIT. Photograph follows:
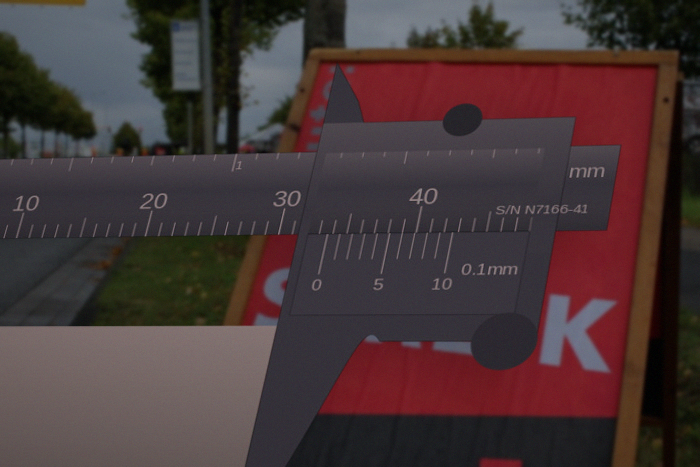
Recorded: value=33.6 unit=mm
